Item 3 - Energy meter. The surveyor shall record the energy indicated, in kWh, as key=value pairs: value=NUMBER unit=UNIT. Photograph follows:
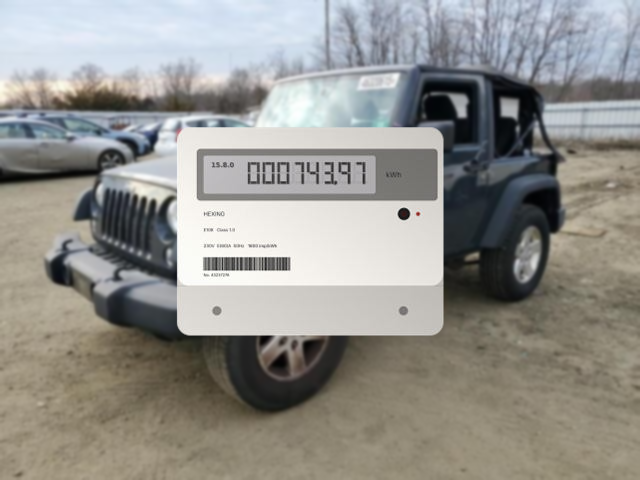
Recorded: value=743.97 unit=kWh
